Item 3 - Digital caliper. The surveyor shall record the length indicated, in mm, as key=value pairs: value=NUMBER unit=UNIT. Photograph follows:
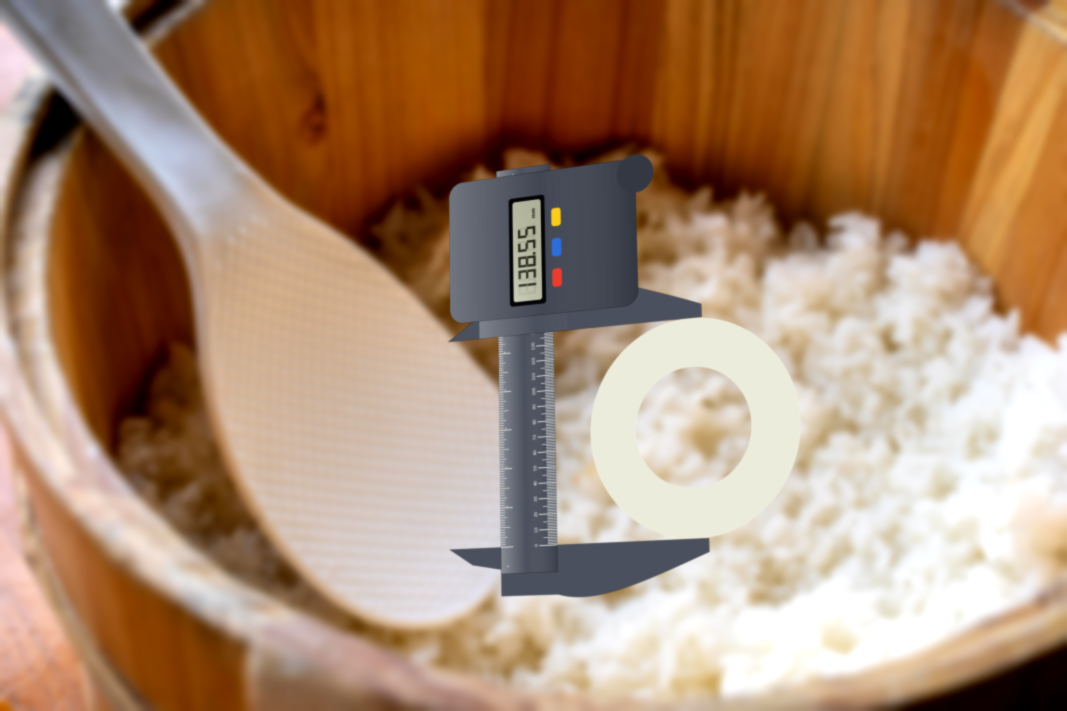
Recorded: value=138.55 unit=mm
